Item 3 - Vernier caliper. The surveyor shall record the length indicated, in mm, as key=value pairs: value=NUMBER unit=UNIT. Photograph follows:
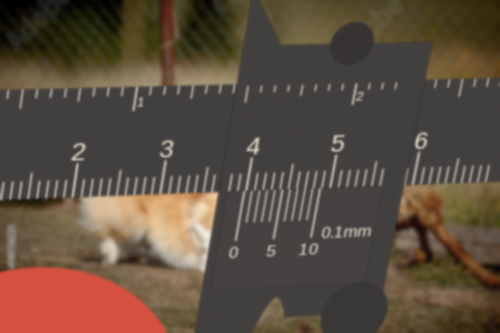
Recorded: value=39.8 unit=mm
